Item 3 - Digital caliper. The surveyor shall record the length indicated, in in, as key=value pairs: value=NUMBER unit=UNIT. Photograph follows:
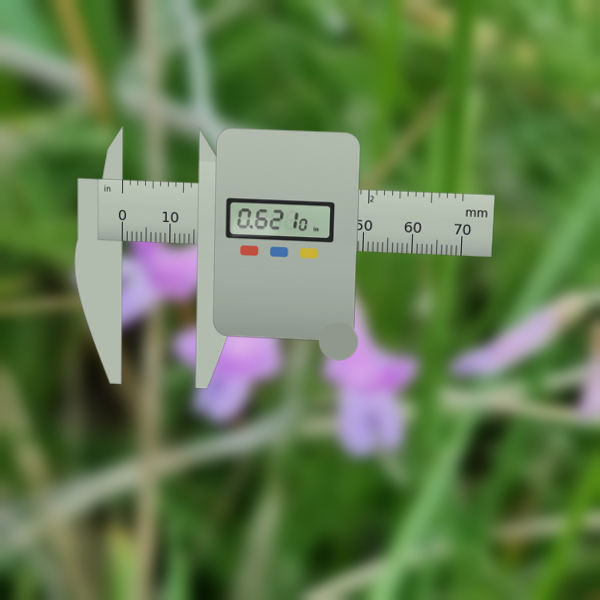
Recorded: value=0.6210 unit=in
